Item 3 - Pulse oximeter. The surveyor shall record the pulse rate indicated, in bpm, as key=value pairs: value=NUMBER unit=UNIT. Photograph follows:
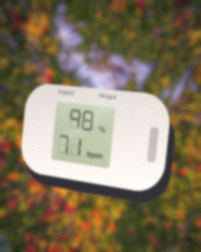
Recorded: value=71 unit=bpm
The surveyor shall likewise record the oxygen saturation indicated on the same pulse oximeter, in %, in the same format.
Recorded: value=98 unit=%
